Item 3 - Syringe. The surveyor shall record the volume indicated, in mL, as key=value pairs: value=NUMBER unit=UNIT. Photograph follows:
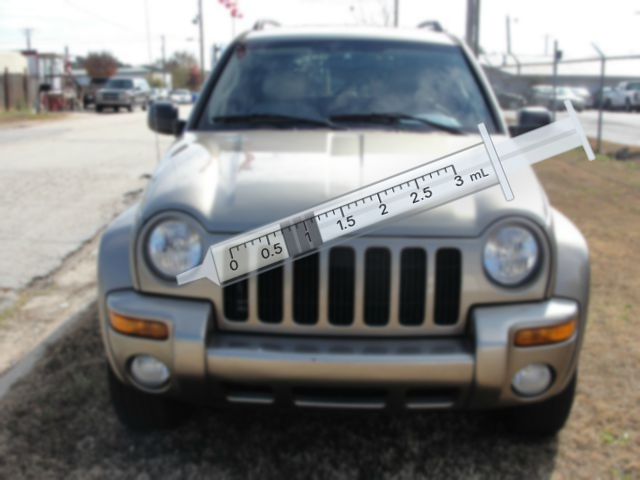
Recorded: value=0.7 unit=mL
